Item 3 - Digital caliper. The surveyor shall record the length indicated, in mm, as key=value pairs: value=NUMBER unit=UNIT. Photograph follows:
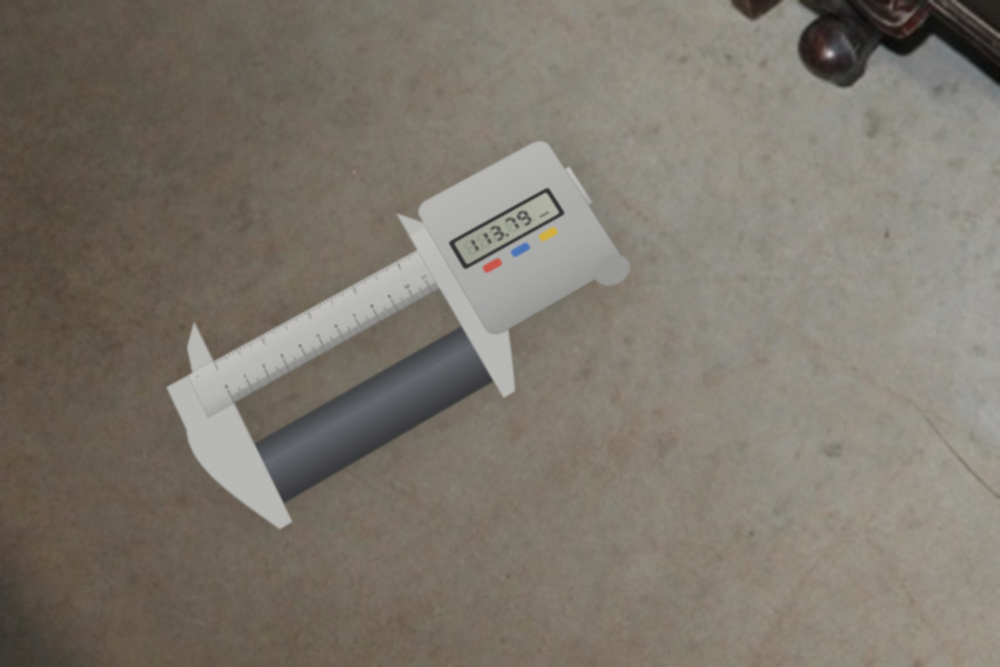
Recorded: value=113.79 unit=mm
